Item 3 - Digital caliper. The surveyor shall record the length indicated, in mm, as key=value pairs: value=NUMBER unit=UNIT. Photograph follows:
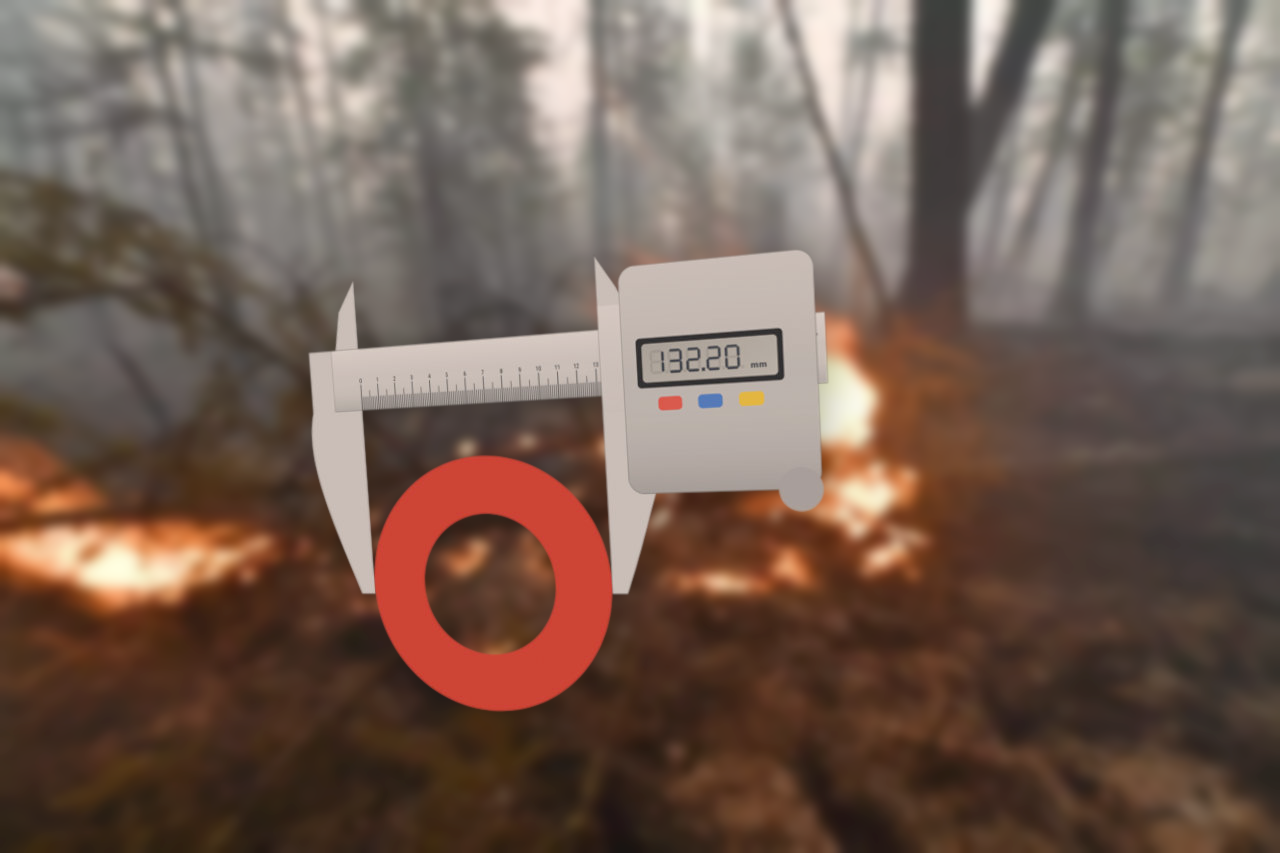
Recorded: value=132.20 unit=mm
